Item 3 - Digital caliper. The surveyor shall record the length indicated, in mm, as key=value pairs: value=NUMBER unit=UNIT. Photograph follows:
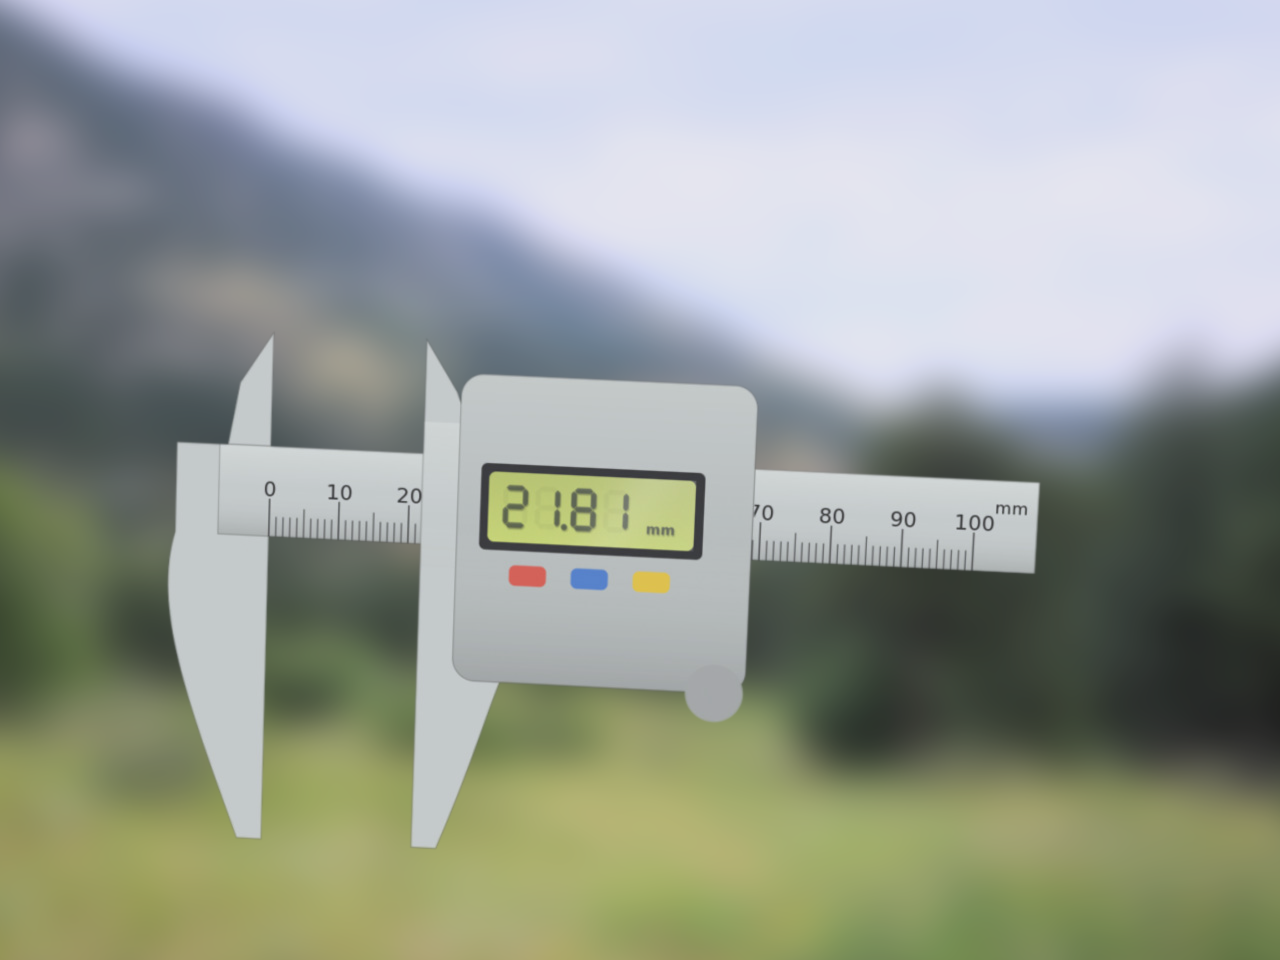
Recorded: value=21.81 unit=mm
